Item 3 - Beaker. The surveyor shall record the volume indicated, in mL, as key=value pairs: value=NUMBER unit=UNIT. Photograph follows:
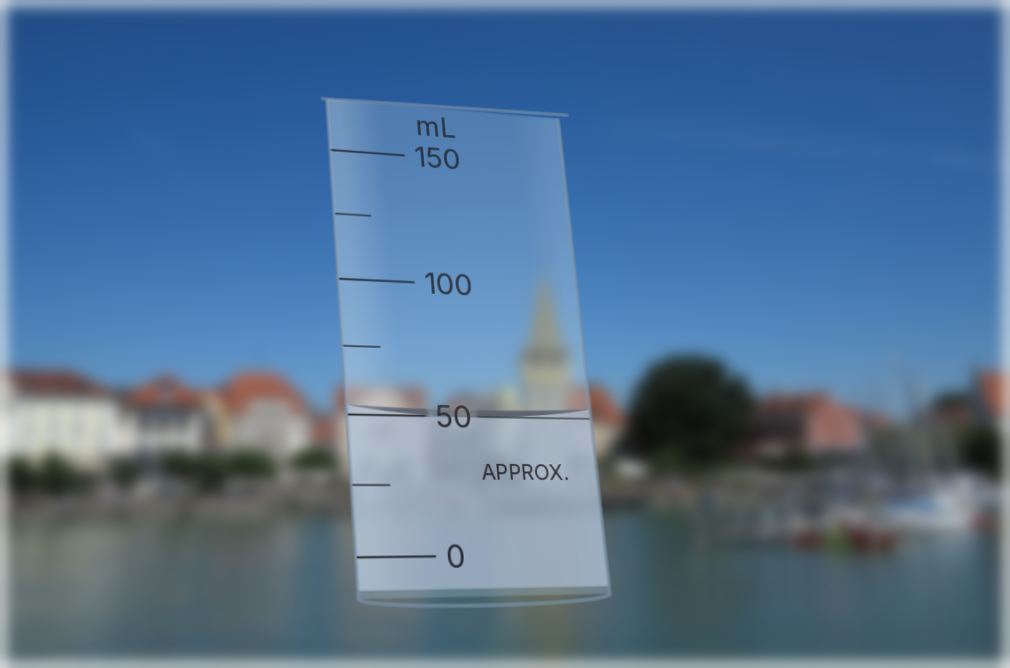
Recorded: value=50 unit=mL
